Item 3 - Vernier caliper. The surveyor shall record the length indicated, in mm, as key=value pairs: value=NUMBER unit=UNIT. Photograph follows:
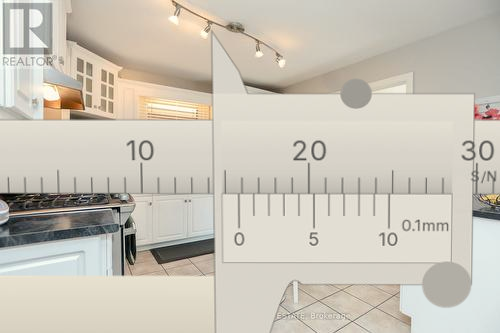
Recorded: value=15.8 unit=mm
